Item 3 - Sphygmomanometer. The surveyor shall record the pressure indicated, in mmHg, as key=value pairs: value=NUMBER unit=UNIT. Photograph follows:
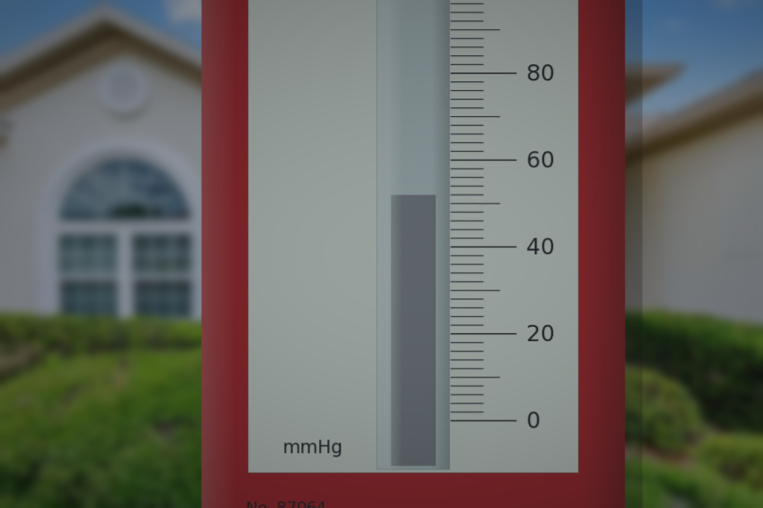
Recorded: value=52 unit=mmHg
